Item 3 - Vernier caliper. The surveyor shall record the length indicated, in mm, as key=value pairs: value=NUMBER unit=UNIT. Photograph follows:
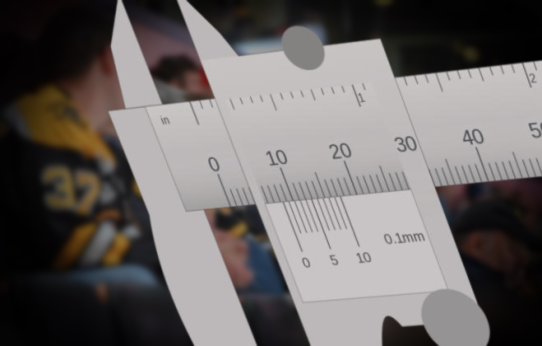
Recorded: value=8.4 unit=mm
